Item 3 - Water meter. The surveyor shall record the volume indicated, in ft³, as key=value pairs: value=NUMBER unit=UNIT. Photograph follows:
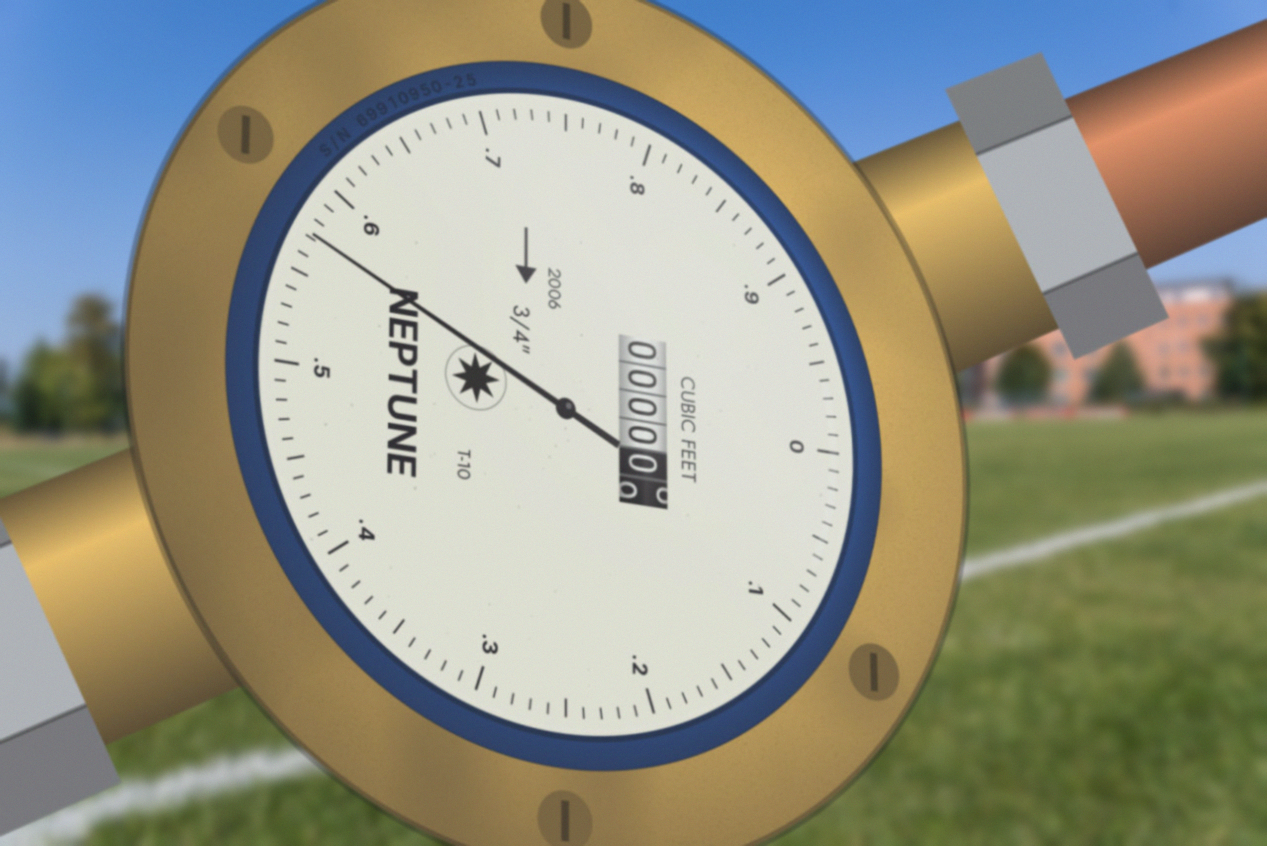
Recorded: value=8.57 unit=ft³
